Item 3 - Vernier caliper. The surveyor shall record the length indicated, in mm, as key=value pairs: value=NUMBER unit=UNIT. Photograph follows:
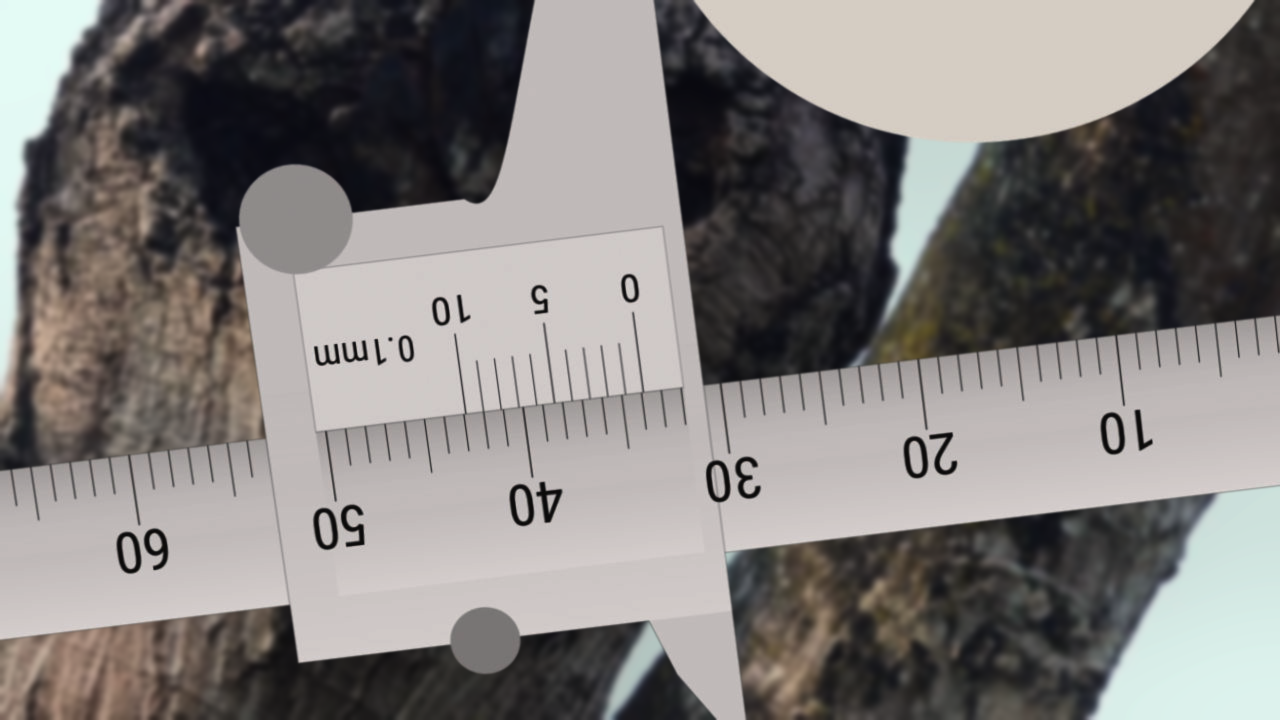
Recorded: value=33.9 unit=mm
